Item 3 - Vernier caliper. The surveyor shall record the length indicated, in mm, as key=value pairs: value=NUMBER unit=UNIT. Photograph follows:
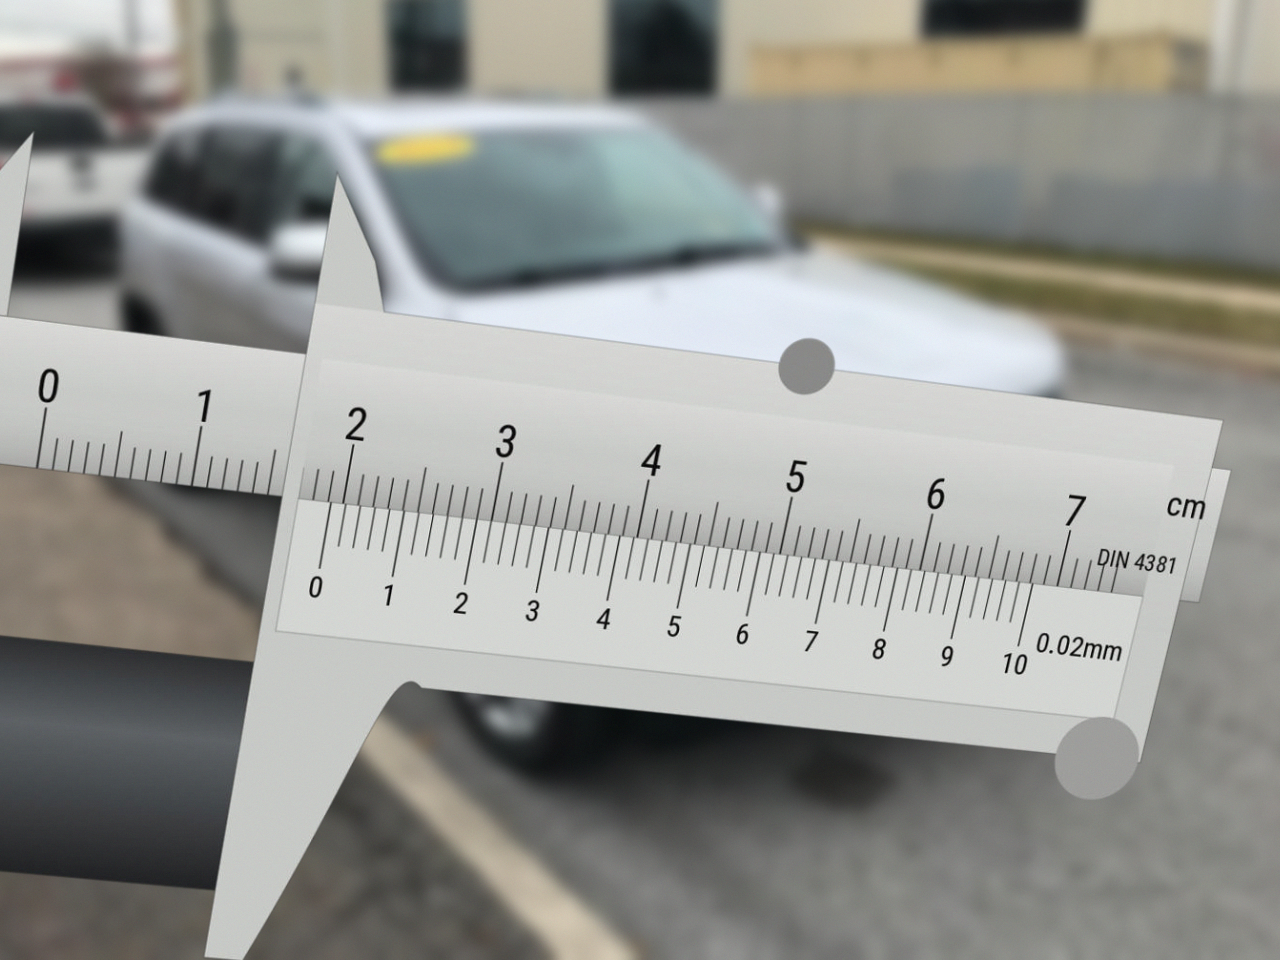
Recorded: value=19.2 unit=mm
